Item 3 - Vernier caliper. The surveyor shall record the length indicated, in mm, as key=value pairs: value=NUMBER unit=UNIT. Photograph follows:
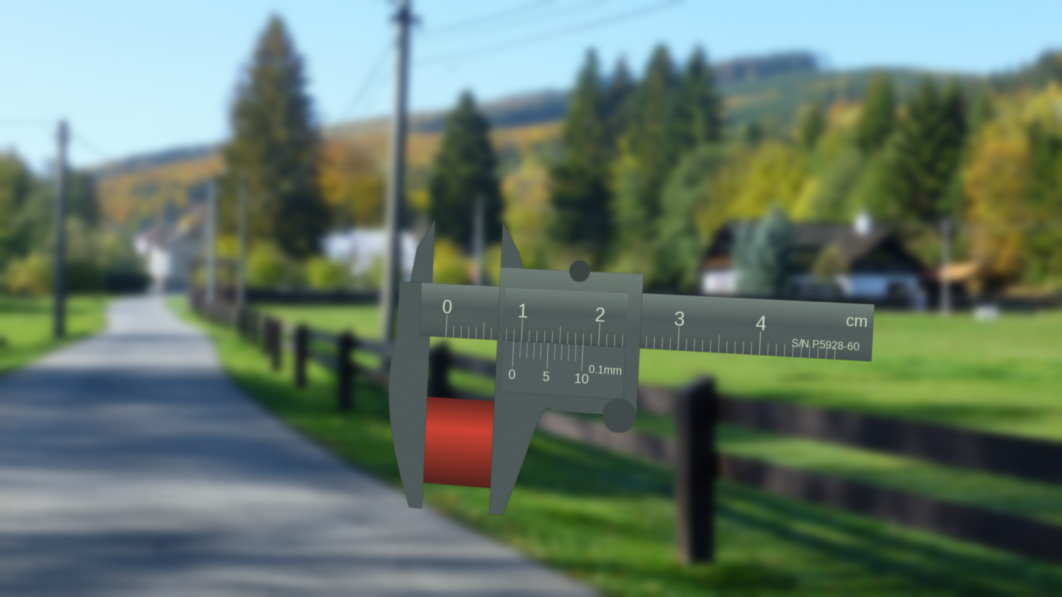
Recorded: value=9.0 unit=mm
